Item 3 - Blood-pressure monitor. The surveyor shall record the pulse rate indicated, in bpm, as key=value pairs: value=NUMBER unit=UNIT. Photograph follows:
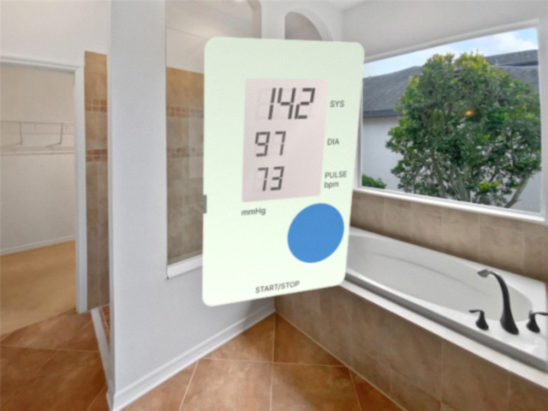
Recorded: value=73 unit=bpm
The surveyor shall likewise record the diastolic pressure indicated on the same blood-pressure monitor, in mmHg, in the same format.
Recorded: value=97 unit=mmHg
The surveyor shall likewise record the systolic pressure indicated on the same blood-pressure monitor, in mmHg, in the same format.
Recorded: value=142 unit=mmHg
